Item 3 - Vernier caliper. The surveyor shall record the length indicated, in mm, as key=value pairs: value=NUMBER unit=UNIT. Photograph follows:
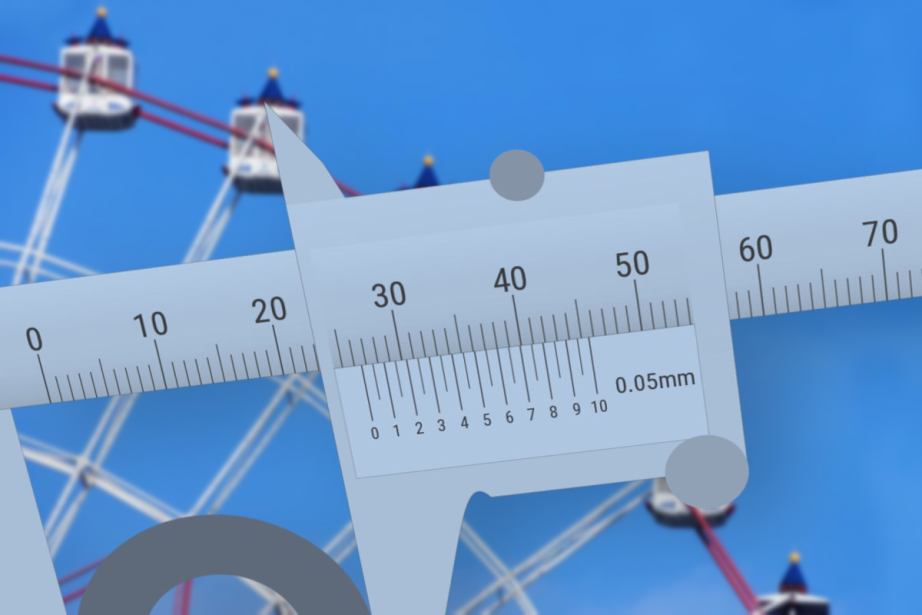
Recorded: value=26.6 unit=mm
